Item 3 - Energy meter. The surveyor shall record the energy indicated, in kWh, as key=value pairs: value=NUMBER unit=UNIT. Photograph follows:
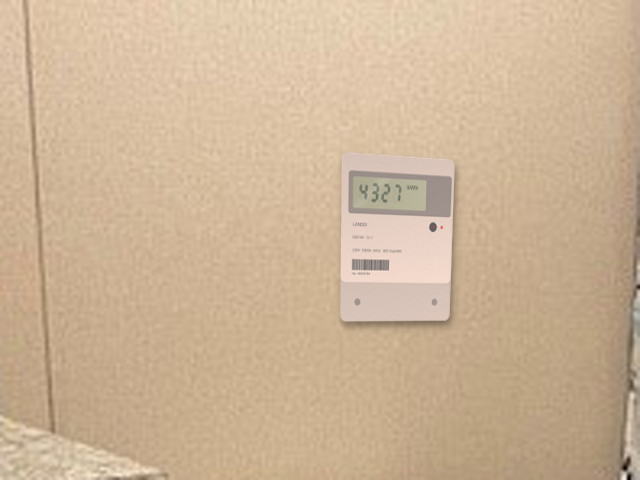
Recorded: value=4327 unit=kWh
